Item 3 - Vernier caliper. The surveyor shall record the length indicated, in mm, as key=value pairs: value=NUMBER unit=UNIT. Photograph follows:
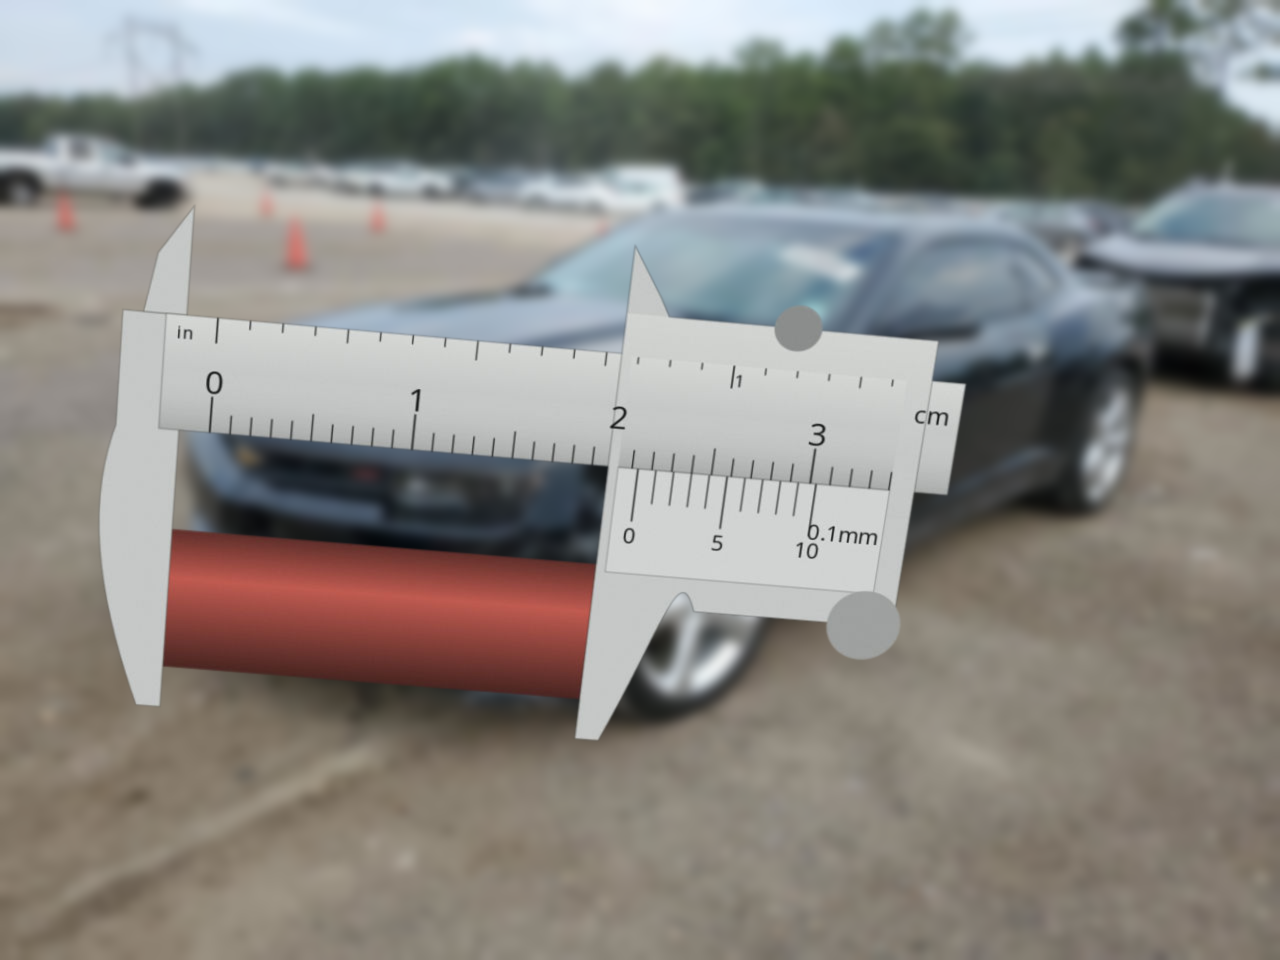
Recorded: value=21.3 unit=mm
